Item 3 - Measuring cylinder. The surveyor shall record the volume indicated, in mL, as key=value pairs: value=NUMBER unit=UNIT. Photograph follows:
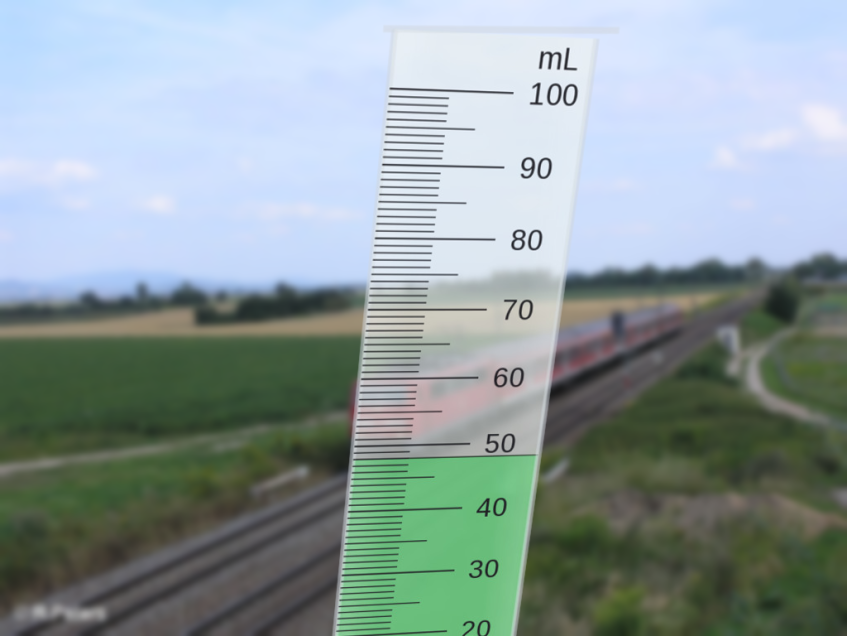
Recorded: value=48 unit=mL
